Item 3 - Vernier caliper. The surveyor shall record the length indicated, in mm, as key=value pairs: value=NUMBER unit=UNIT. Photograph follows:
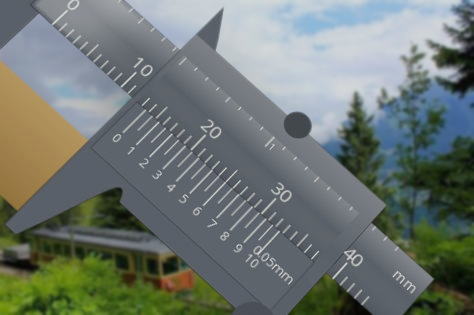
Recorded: value=13.6 unit=mm
